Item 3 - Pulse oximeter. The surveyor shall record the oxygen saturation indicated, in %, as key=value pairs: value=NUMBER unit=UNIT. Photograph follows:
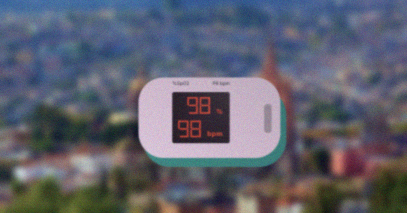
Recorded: value=98 unit=%
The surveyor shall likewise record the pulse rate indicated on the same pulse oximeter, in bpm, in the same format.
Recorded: value=98 unit=bpm
